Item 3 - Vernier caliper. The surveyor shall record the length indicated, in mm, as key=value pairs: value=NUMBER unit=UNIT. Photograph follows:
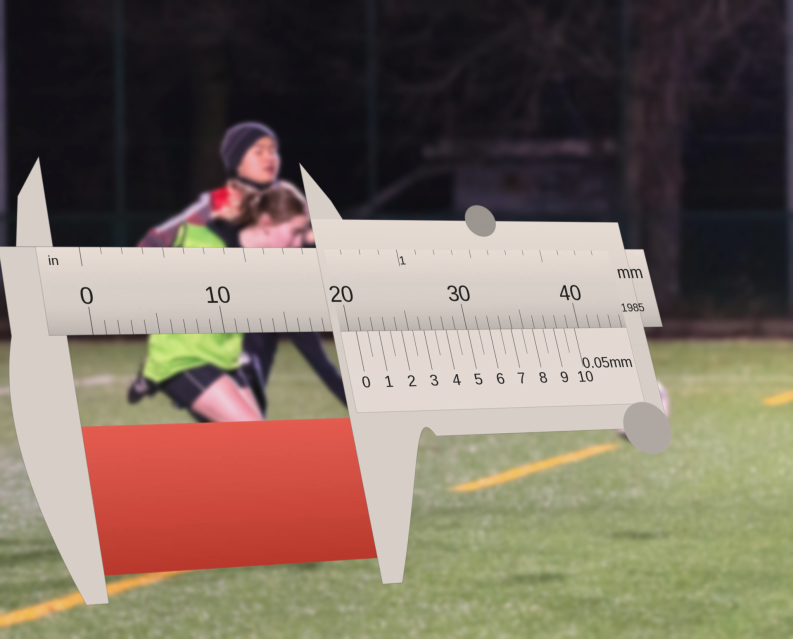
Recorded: value=20.6 unit=mm
